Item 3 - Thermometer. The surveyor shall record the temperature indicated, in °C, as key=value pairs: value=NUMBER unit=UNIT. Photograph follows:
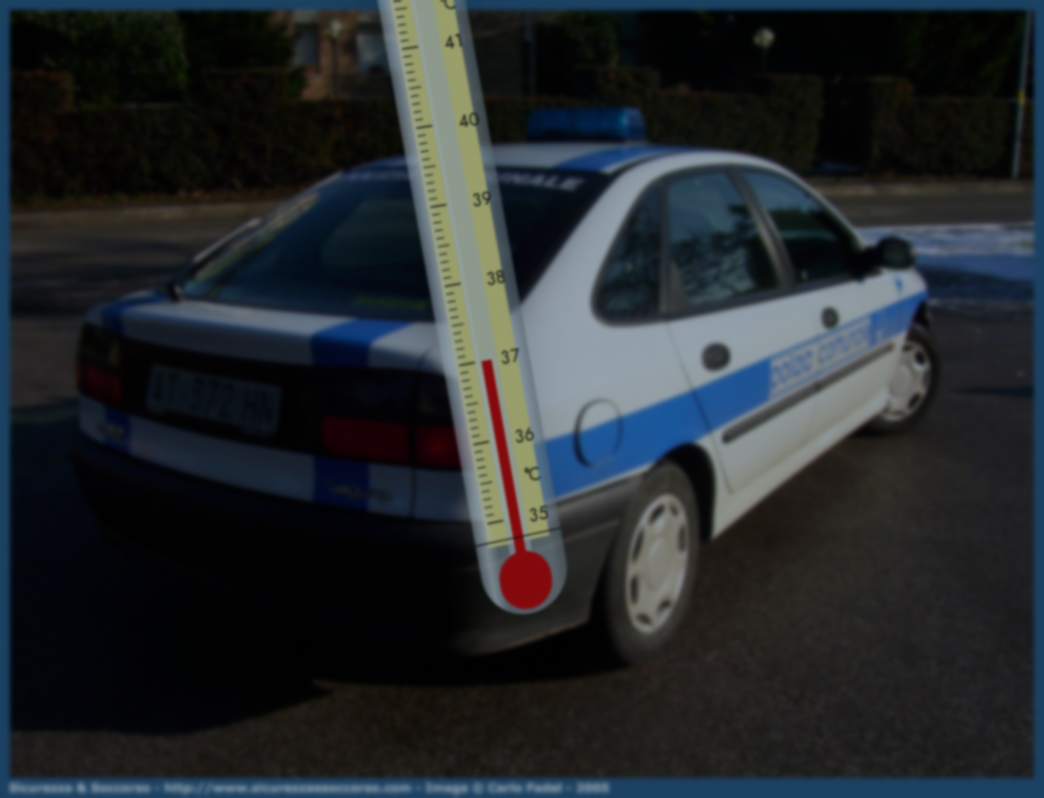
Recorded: value=37 unit=°C
